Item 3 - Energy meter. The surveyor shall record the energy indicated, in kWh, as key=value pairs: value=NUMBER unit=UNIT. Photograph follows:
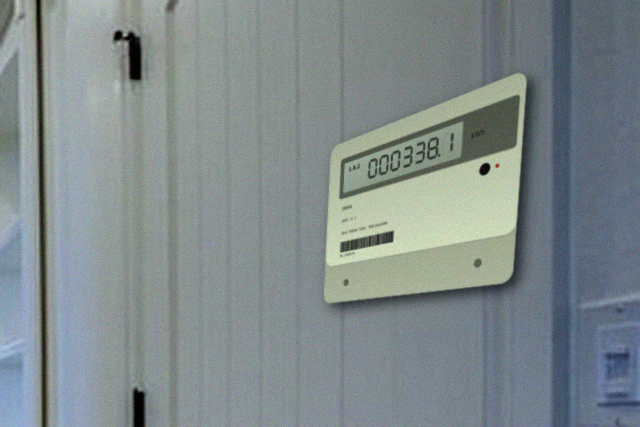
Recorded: value=338.1 unit=kWh
